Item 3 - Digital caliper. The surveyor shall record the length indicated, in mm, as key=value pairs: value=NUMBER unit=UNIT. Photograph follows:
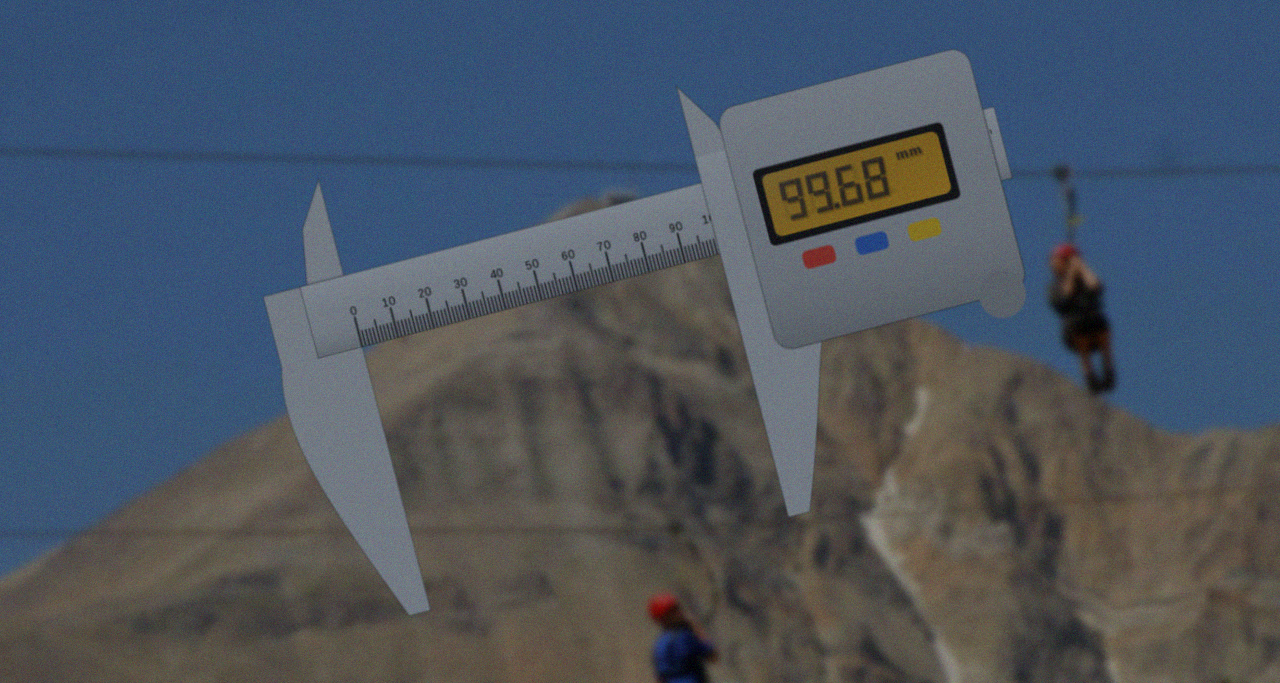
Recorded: value=99.68 unit=mm
